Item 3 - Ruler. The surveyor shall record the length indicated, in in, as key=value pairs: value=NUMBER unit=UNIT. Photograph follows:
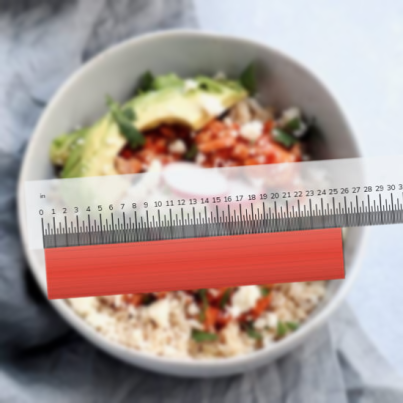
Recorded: value=25.5 unit=in
